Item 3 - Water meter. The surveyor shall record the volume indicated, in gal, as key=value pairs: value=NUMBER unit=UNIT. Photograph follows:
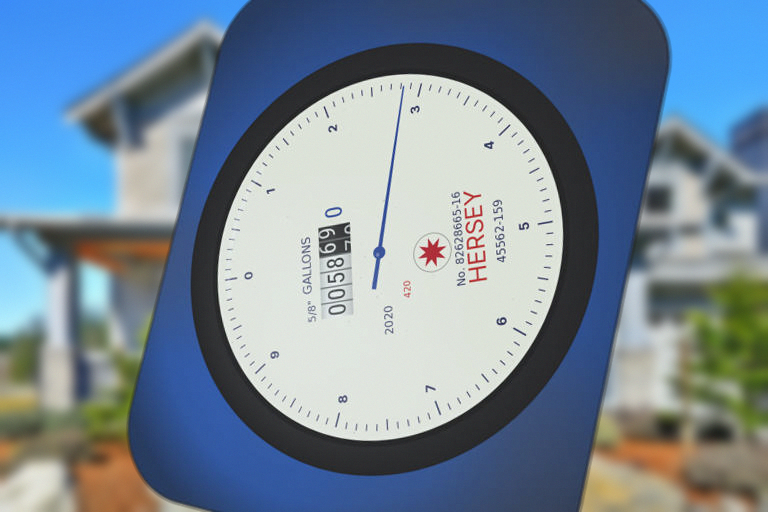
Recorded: value=58692.8 unit=gal
